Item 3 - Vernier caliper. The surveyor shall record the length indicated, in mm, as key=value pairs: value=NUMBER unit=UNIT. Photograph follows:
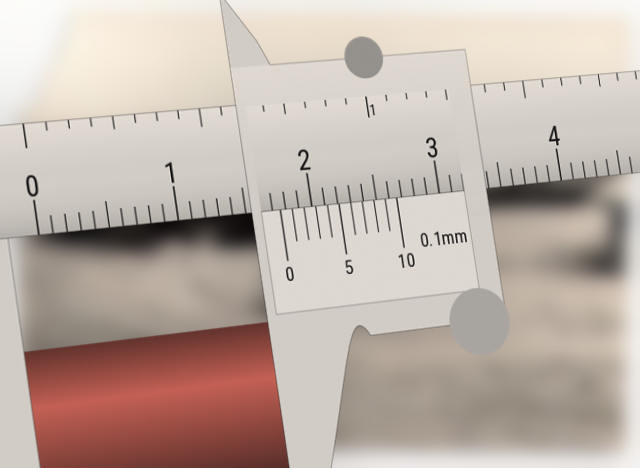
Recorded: value=17.6 unit=mm
